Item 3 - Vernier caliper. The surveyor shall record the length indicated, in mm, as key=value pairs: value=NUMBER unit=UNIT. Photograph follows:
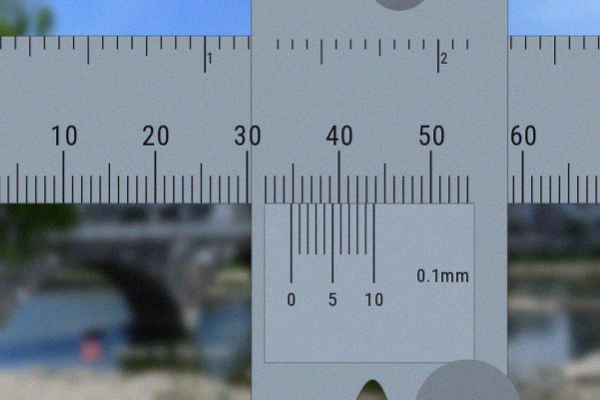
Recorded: value=34.8 unit=mm
